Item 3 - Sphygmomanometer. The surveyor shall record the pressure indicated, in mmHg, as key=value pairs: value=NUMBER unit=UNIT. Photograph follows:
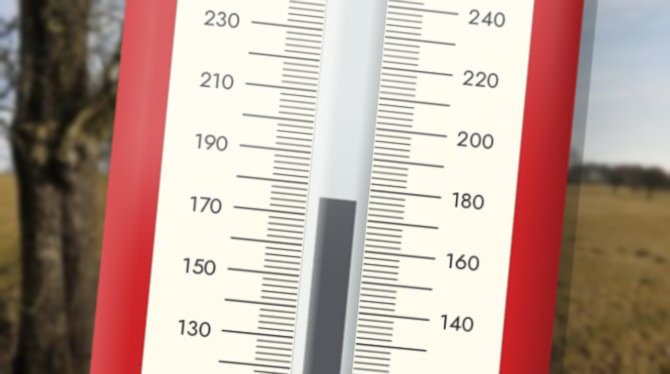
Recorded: value=176 unit=mmHg
